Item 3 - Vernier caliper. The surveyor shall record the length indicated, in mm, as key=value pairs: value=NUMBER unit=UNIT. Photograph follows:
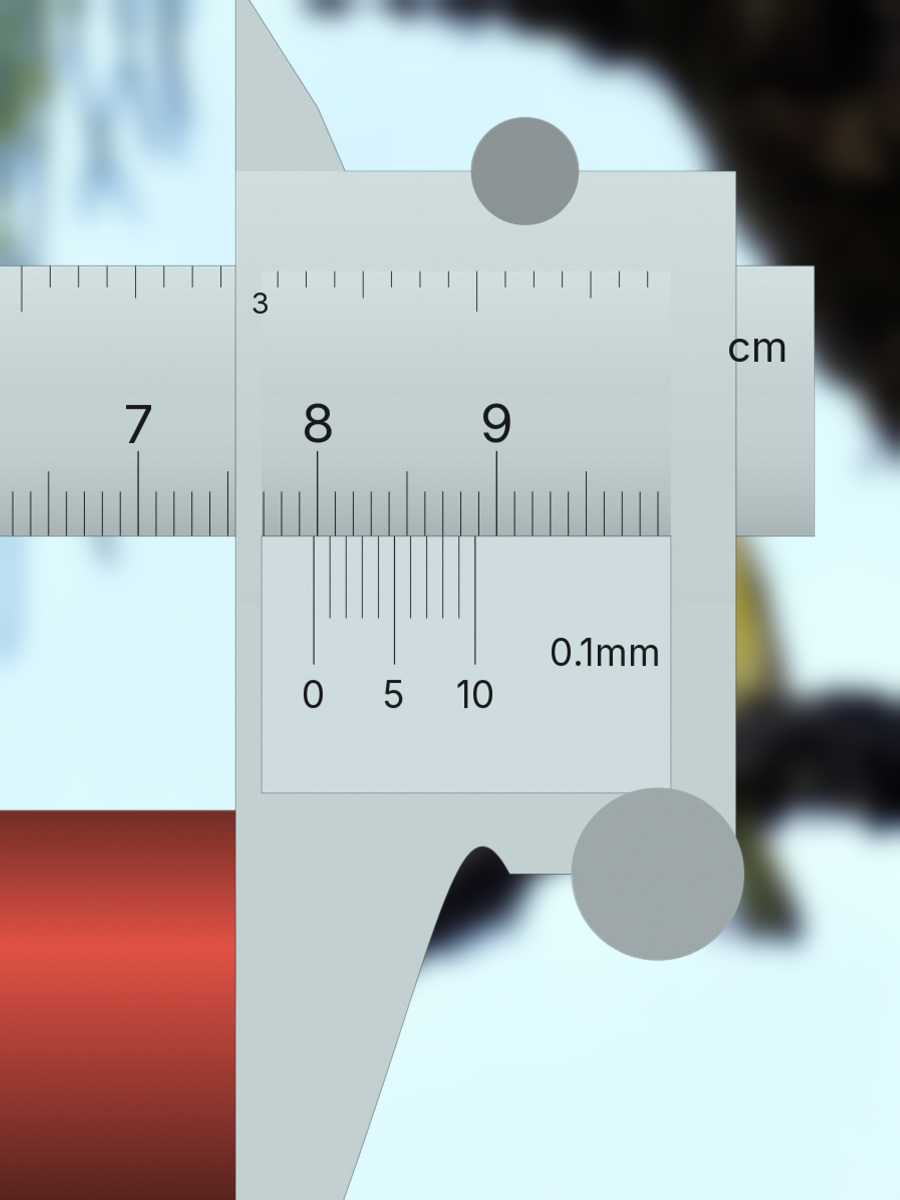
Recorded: value=79.8 unit=mm
